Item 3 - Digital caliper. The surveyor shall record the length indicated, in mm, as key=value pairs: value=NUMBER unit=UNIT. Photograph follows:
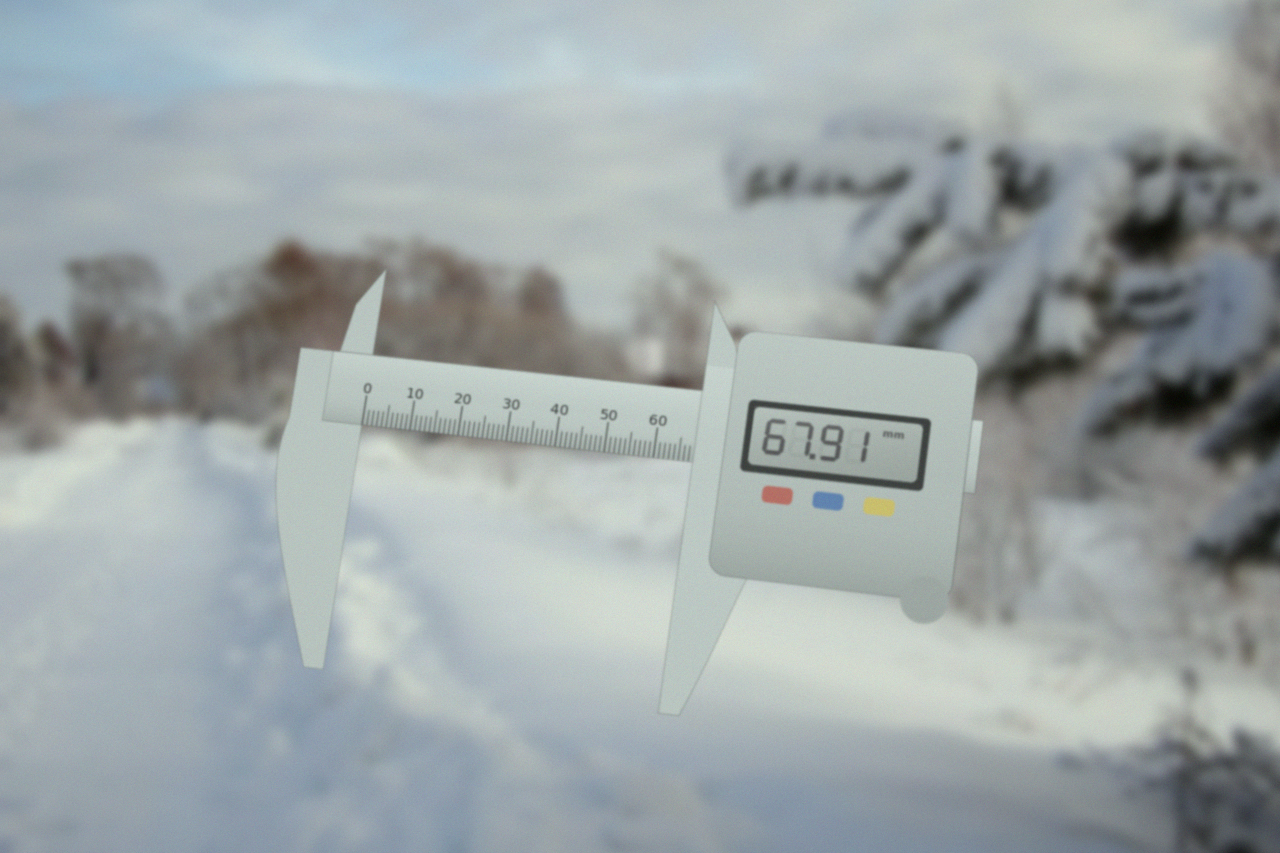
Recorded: value=67.91 unit=mm
